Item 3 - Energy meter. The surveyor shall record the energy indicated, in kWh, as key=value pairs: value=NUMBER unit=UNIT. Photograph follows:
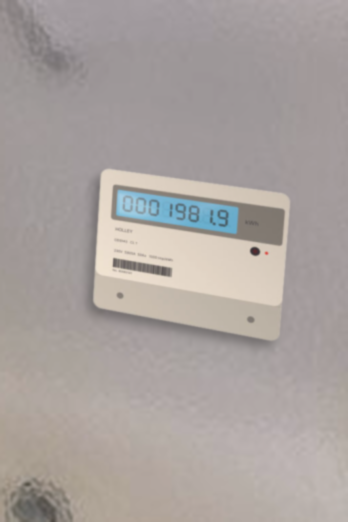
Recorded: value=1981.9 unit=kWh
